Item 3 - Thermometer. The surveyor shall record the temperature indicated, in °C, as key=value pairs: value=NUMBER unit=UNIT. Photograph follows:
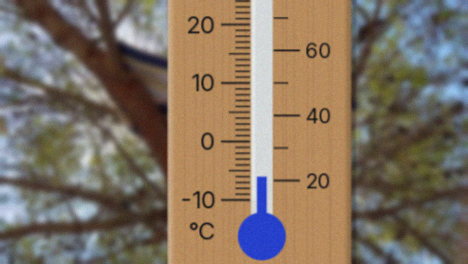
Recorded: value=-6 unit=°C
